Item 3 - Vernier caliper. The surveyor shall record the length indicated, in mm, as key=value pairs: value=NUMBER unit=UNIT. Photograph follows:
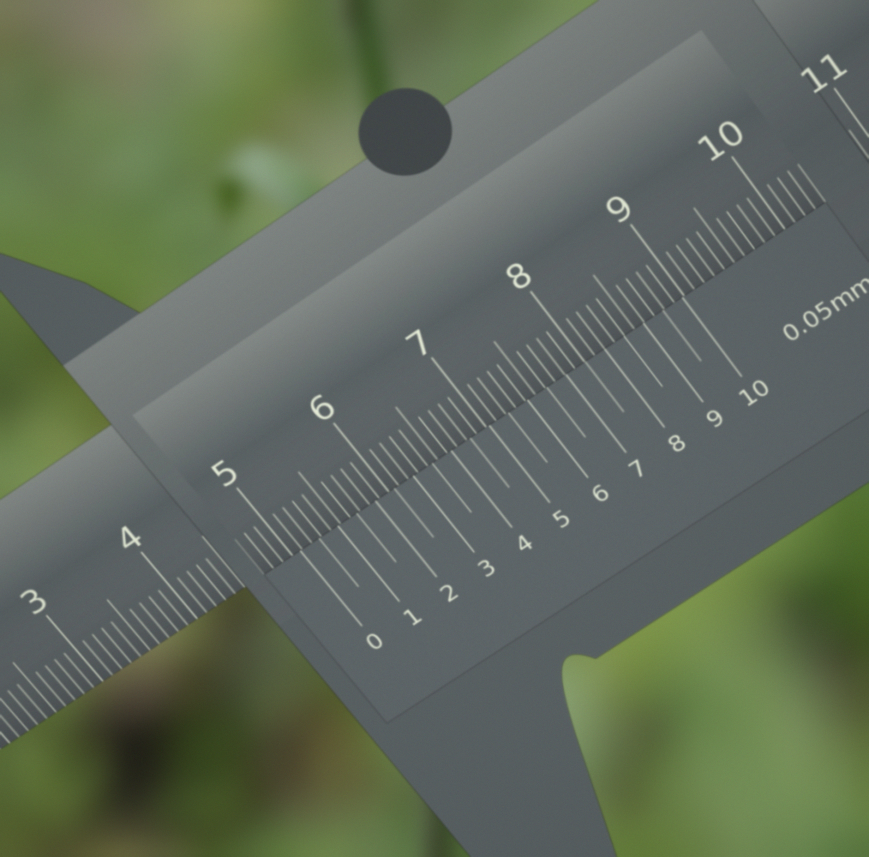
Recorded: value=50.8 unit=mm
